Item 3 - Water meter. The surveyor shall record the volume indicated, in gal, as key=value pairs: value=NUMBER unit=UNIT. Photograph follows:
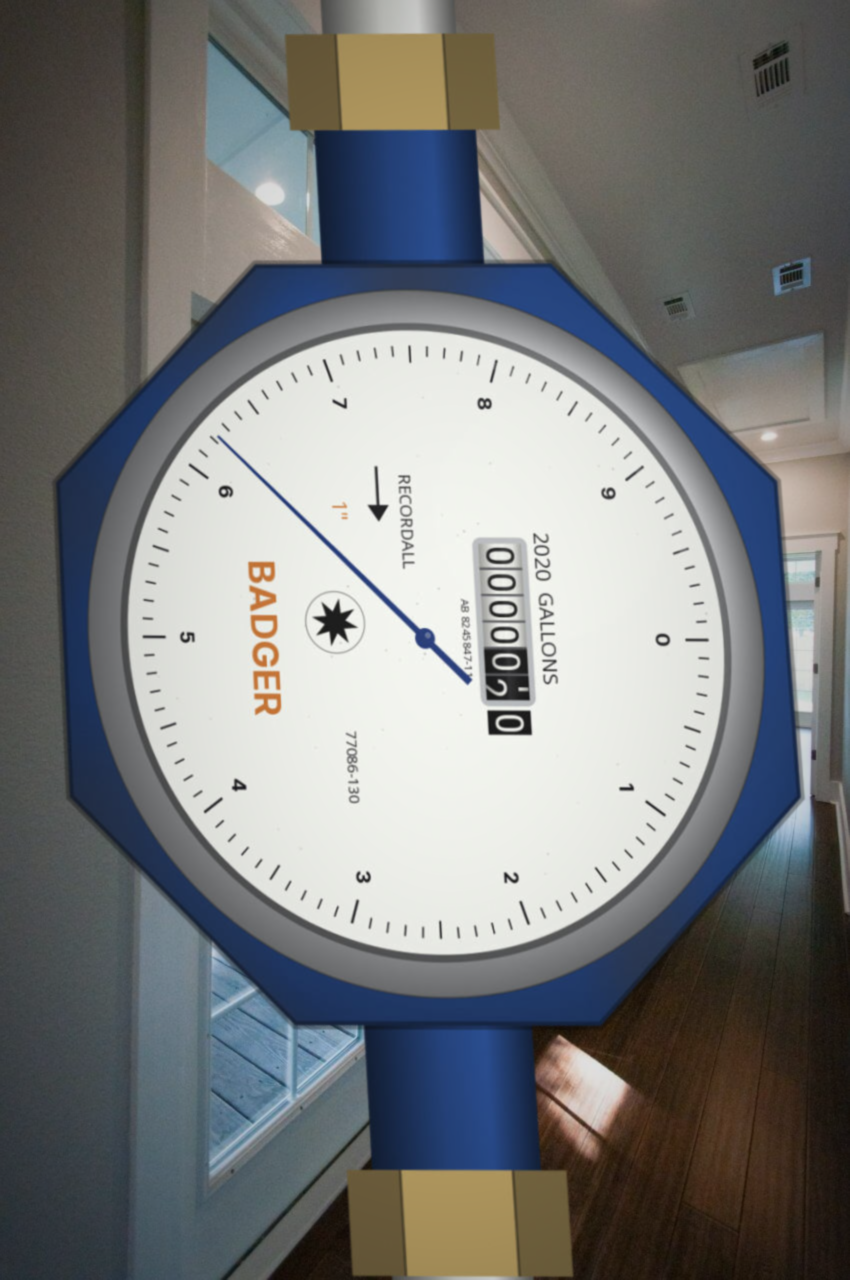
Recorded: value=16.2 unit=gal
